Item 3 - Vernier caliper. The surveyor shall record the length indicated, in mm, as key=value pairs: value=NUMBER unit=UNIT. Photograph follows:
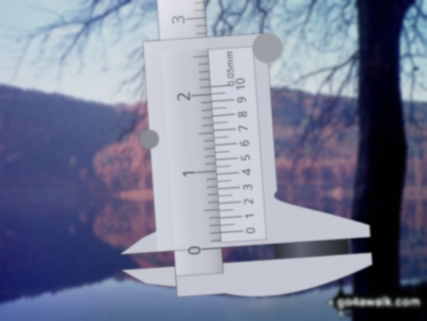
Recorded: value=2.0 unit=mm
